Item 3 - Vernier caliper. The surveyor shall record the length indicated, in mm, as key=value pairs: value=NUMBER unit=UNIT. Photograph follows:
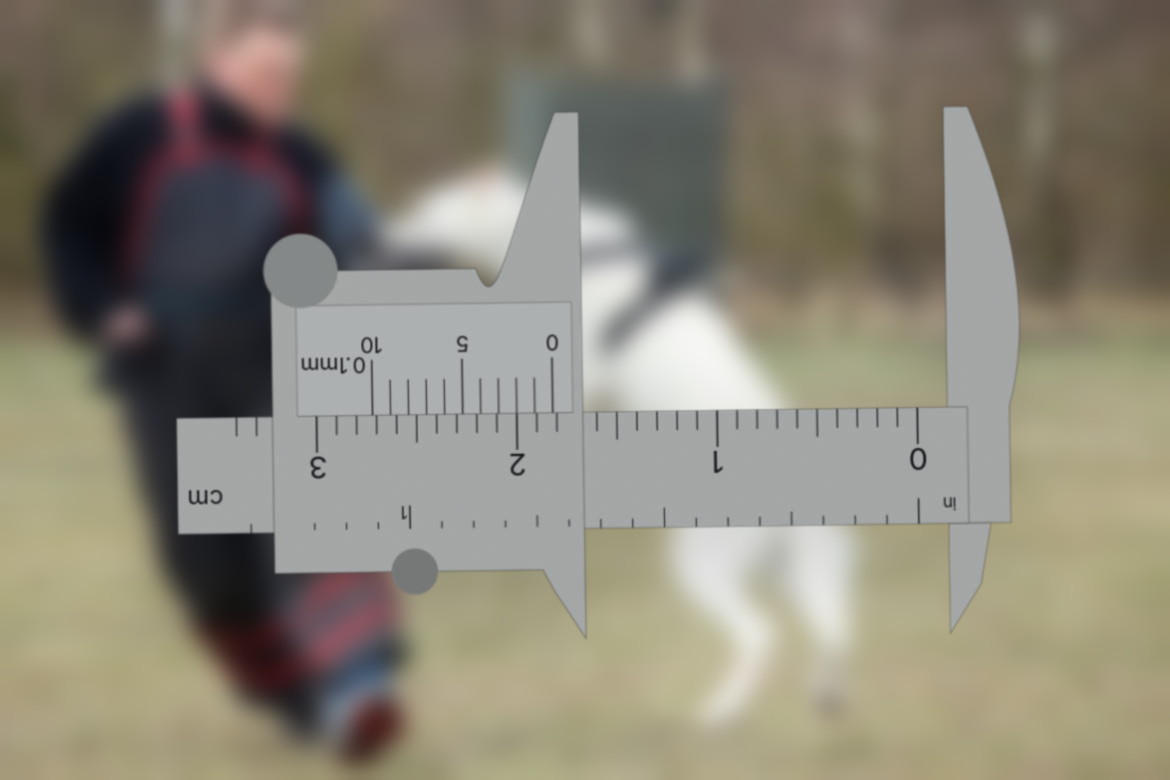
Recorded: value=18.2 unit=mm
